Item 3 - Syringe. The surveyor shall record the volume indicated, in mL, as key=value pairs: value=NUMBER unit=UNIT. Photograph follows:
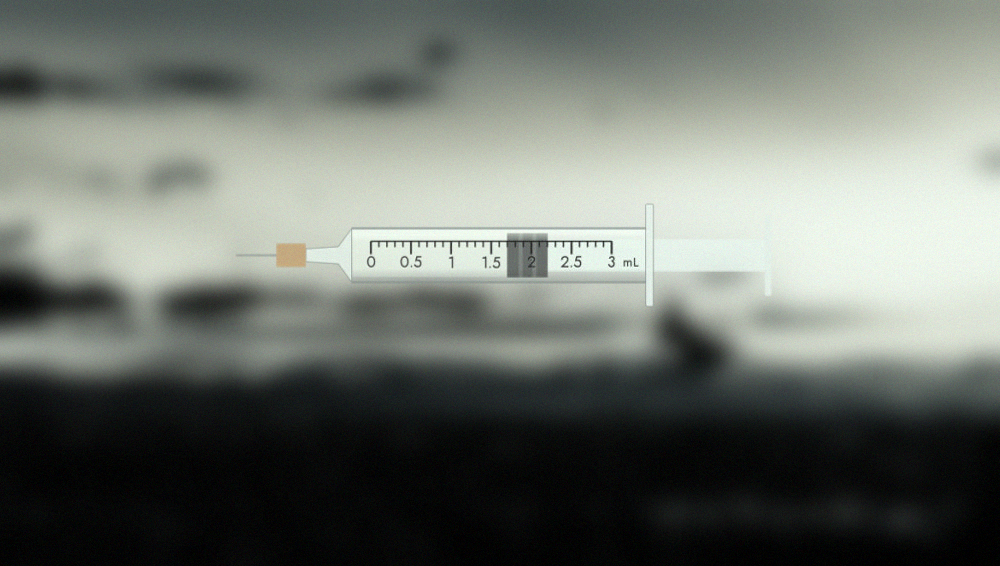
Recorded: value=1.7 unit=mL
